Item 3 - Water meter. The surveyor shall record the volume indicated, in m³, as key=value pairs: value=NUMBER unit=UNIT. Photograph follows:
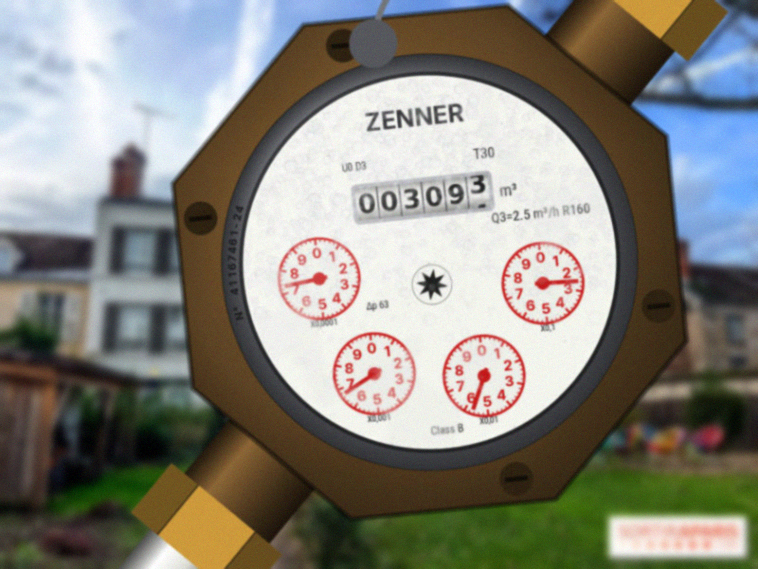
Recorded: value=3093.2567 unit=m³
